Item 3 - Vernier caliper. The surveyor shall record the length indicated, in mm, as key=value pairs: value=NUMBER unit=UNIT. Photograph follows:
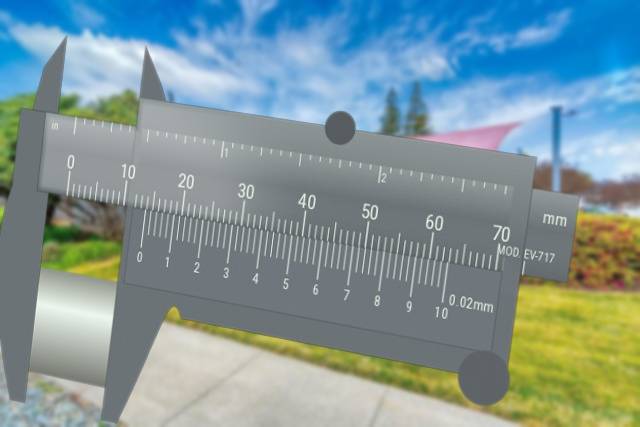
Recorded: value=13.8 unit=mm
